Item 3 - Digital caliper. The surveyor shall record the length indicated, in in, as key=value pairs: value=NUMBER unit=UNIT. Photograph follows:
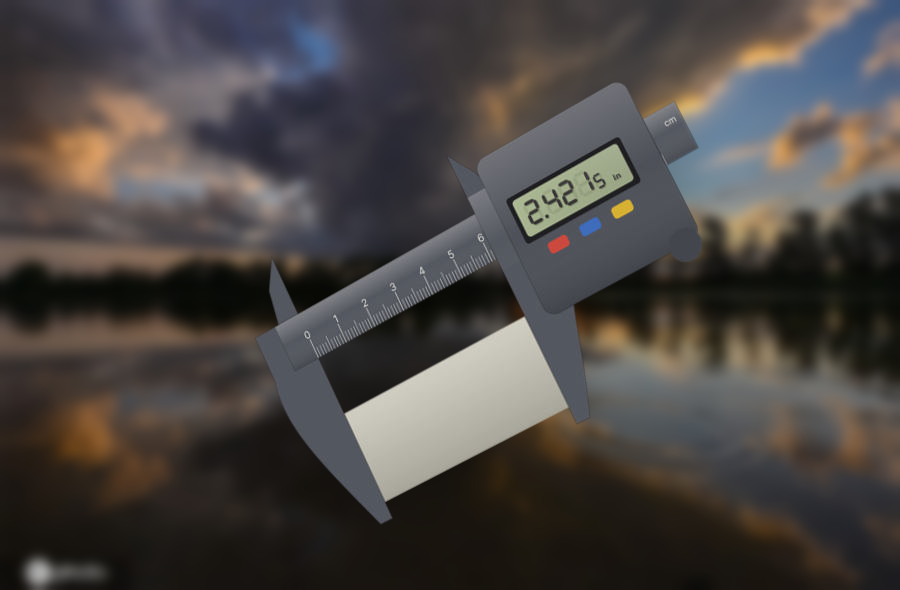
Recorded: value=2.4215 unit=in
